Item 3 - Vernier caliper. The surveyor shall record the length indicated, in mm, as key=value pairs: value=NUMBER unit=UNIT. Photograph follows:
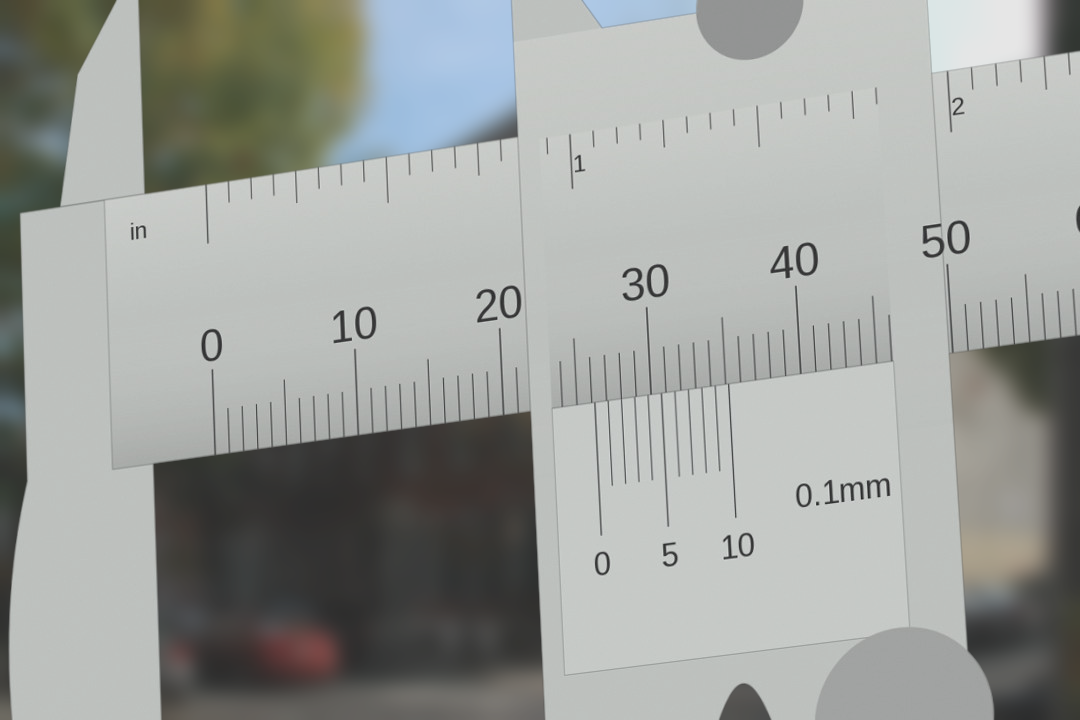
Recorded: value=26.2 unit=mm
